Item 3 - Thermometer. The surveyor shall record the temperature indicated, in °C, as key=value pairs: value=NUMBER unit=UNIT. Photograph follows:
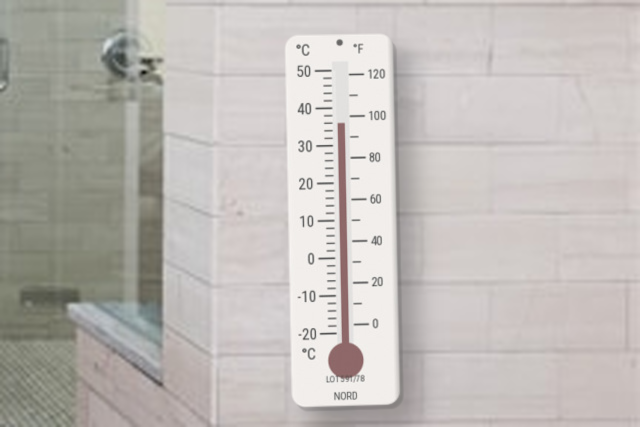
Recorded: value=36 unit=°C
